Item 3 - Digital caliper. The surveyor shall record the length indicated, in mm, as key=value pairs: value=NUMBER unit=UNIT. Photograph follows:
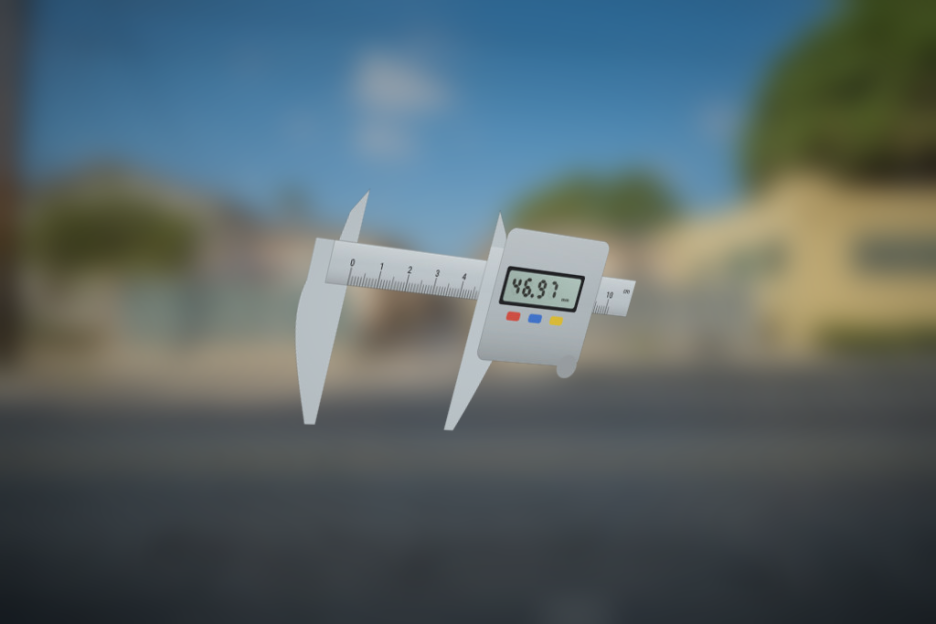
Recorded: value=46.97 unit=mm
